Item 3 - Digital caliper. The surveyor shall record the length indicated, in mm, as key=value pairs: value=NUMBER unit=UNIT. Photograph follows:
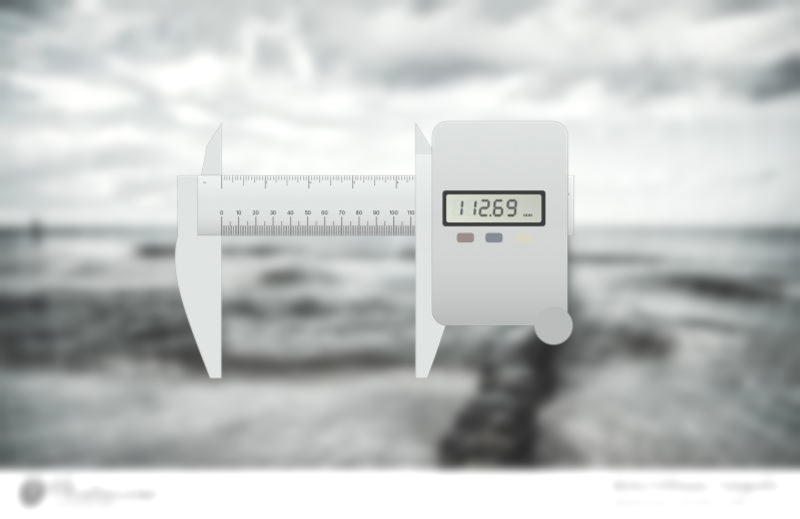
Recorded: value=112.69 unit=mm
